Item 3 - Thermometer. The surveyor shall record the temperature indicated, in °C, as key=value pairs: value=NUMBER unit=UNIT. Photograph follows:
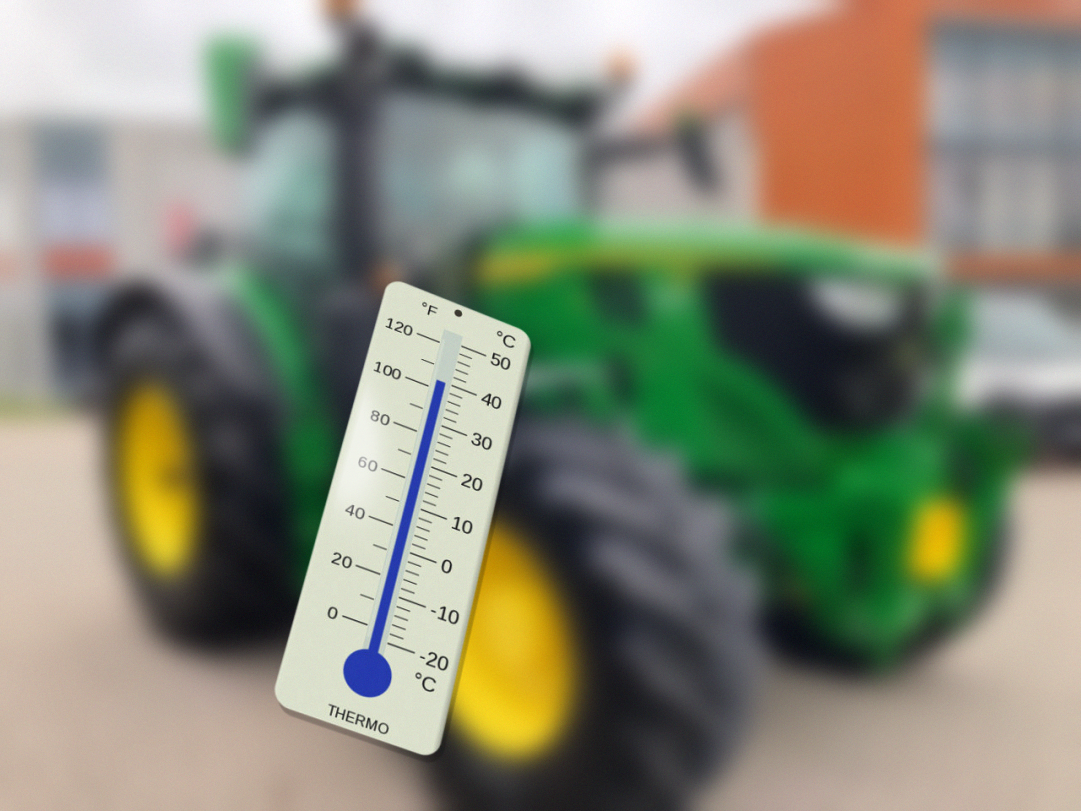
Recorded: value=40 unit=°C
